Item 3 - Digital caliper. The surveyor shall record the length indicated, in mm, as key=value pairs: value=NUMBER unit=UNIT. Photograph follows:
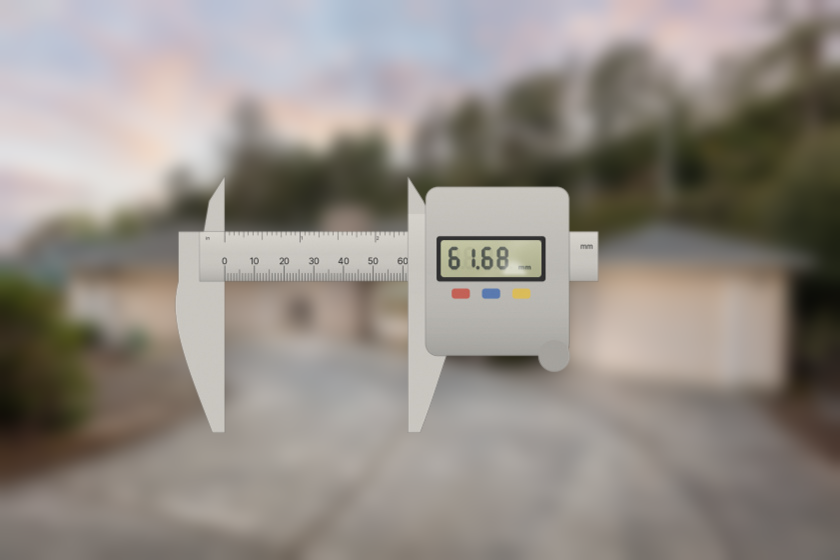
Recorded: value=61.68 unit=mm
